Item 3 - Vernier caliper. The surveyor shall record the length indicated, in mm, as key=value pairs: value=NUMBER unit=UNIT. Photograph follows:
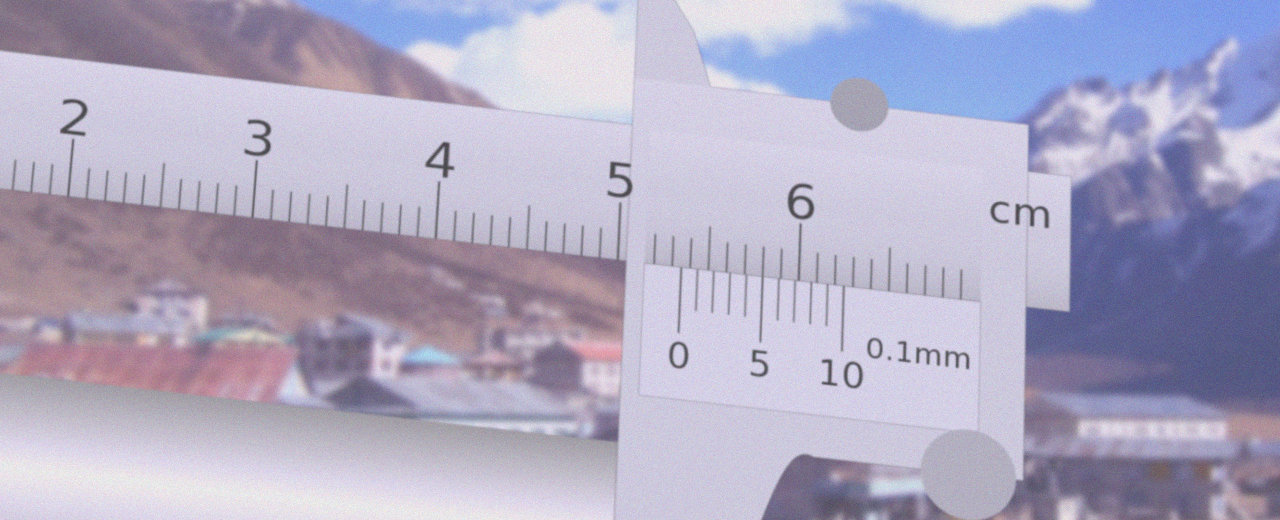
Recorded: value=53.5 unit=mm
